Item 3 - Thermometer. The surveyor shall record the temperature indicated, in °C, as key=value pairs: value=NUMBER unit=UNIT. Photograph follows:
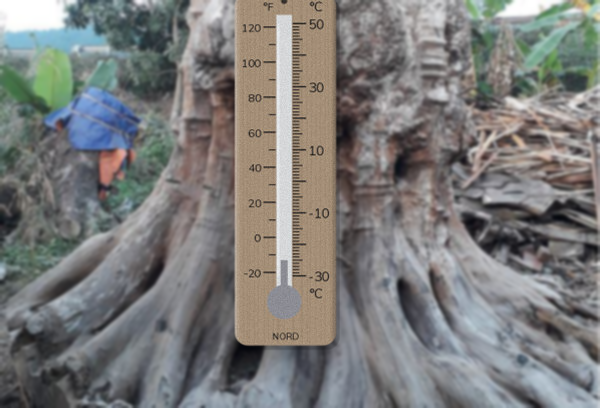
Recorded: value=-25 unit=°C
